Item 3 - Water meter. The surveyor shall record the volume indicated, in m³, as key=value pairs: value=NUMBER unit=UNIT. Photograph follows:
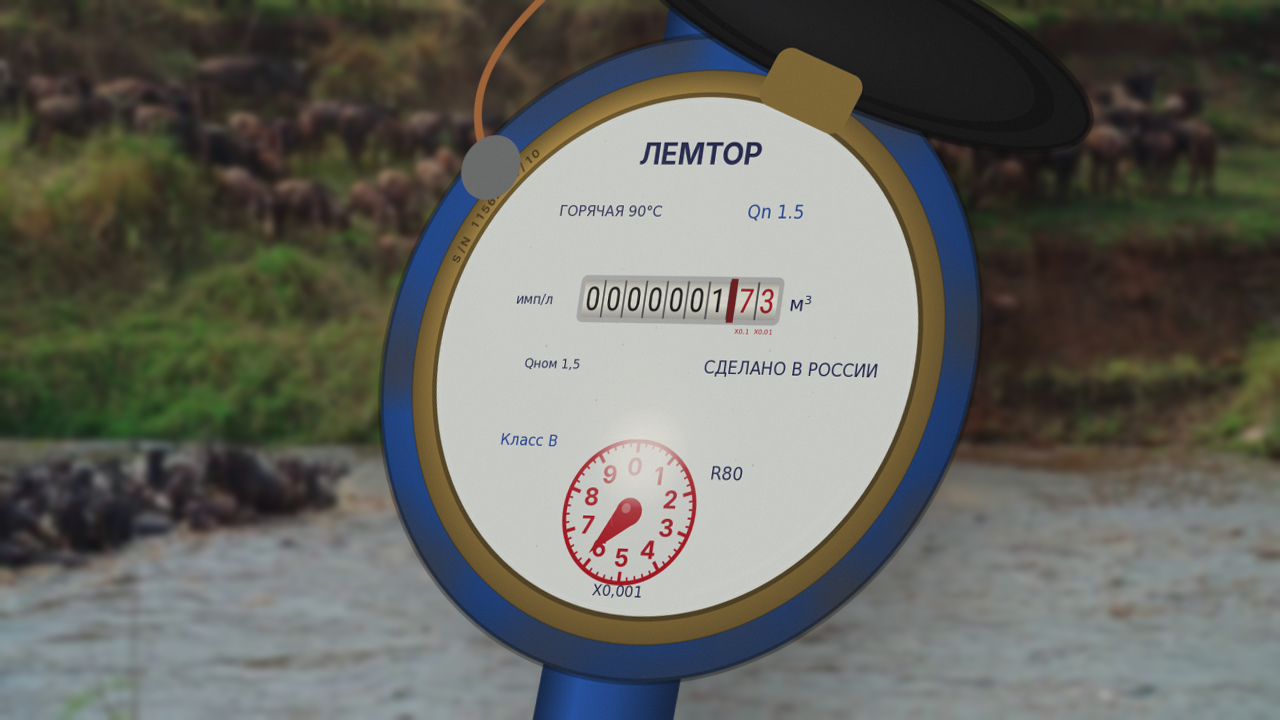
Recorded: value=1.736 unit=m³
